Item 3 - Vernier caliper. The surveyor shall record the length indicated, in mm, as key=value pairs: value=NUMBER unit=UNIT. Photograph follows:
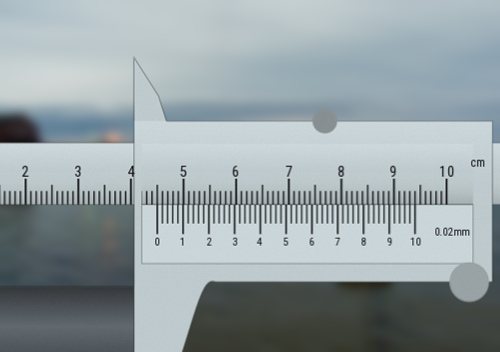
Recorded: value=45.0 unit=mm
